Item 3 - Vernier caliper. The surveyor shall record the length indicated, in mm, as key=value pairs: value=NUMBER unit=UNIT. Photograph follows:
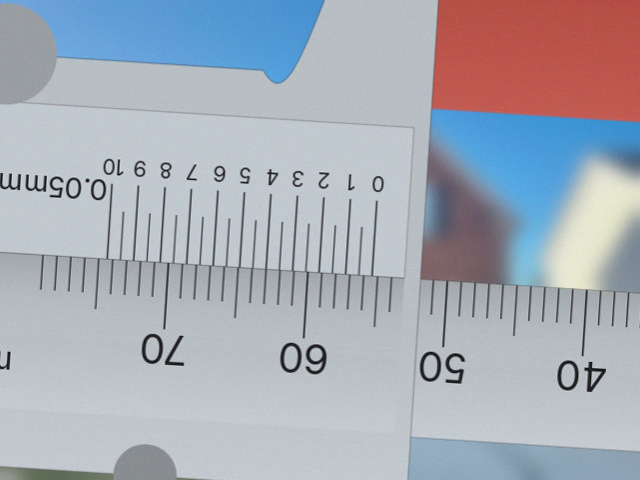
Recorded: value=55.4 unit=mm
